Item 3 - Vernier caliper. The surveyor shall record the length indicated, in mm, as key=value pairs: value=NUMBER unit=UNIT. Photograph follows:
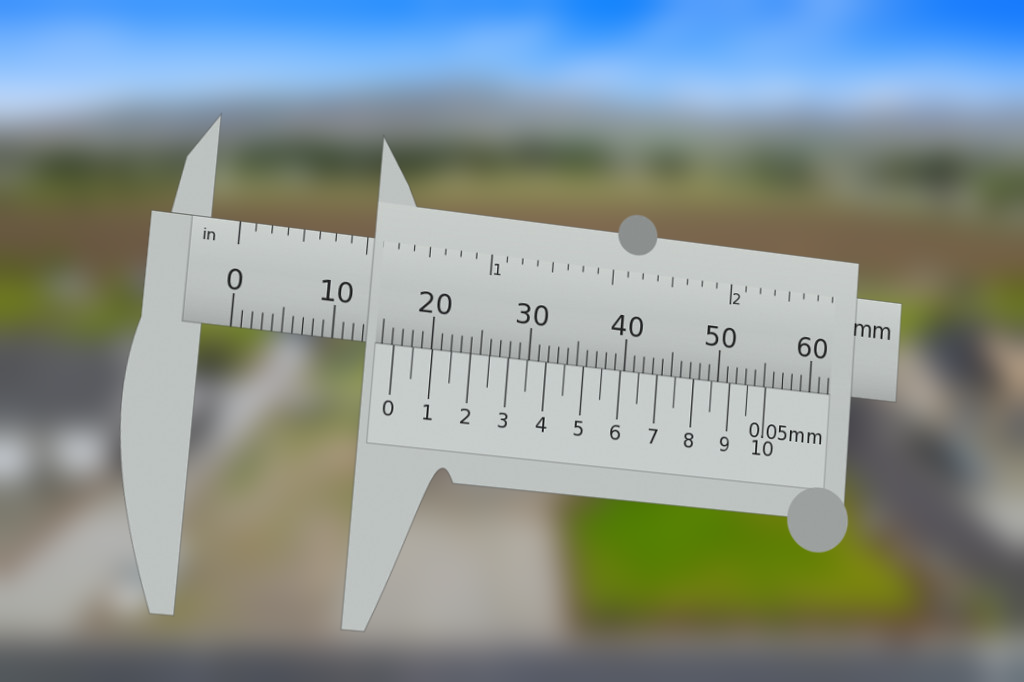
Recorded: value=16.2 unit=mm
